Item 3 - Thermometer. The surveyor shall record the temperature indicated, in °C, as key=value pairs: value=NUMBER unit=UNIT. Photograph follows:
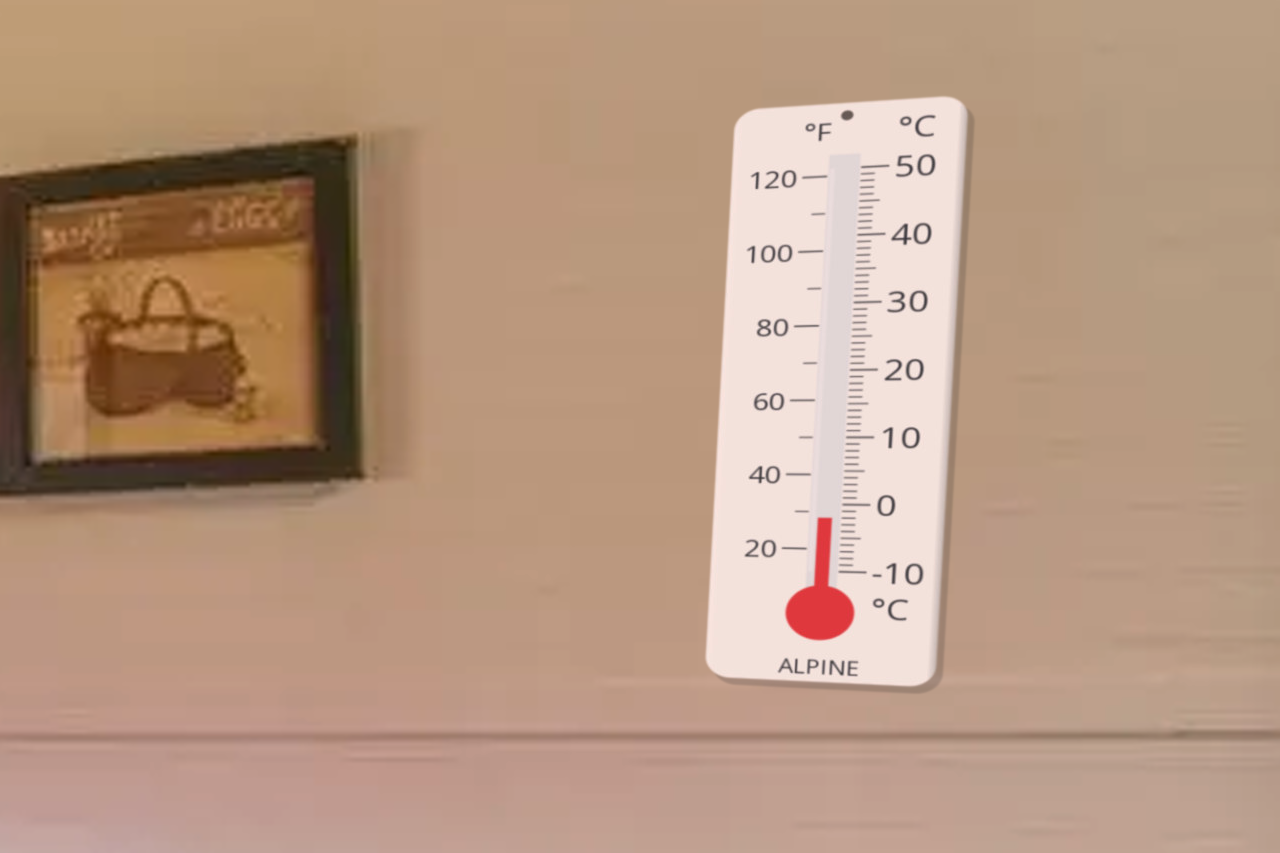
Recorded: value=-2 unit=°C
